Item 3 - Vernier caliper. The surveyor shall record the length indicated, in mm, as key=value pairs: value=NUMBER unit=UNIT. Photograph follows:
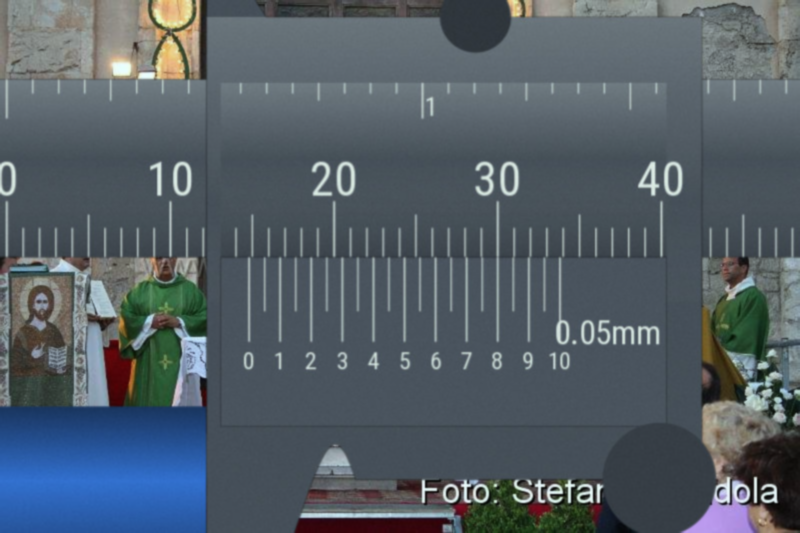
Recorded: value=14.8 unit=mm
